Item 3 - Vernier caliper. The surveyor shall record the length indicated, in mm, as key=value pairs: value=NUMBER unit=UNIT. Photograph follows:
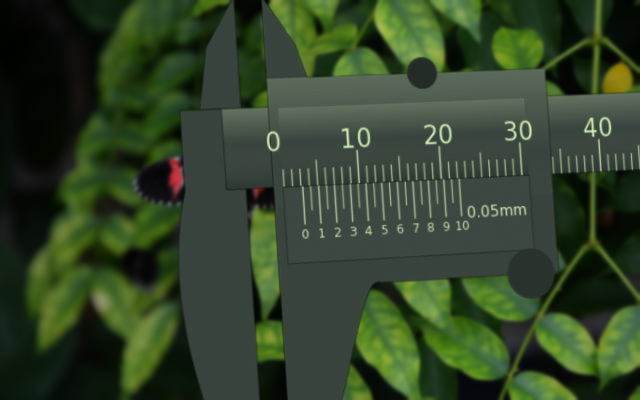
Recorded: value=3.2 unit=mm
